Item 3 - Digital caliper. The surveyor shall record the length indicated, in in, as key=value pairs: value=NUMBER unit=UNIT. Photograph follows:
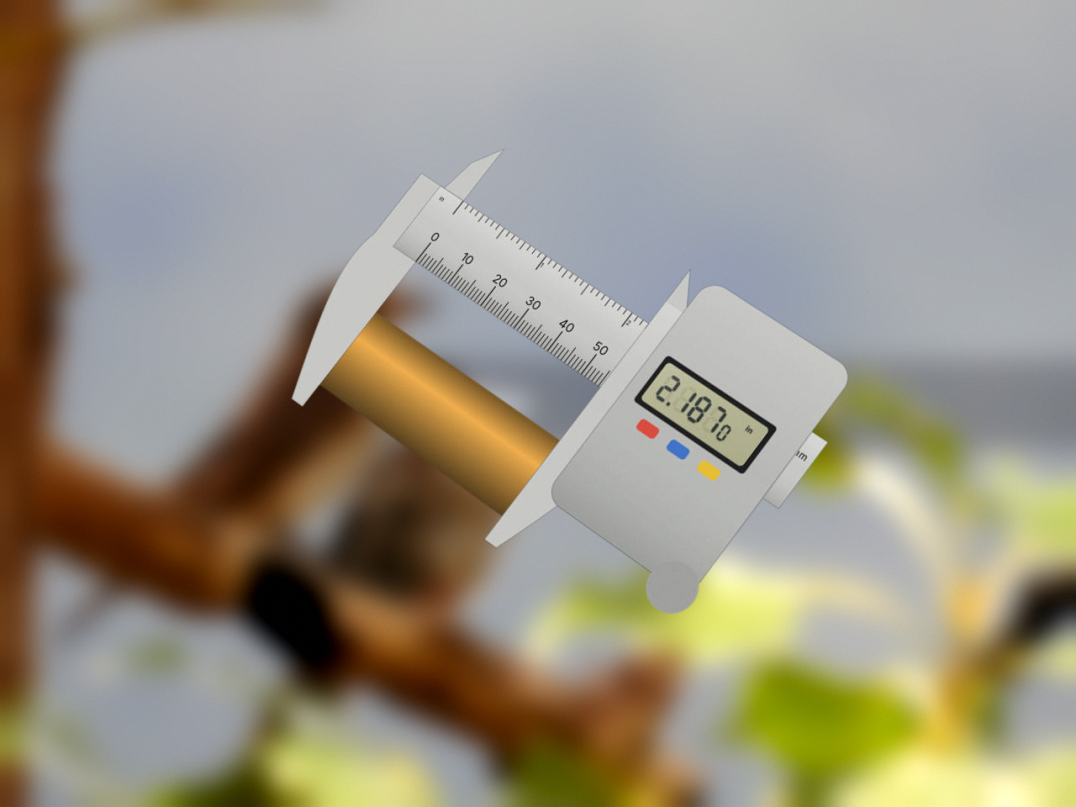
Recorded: value=2.1870 unit=in
